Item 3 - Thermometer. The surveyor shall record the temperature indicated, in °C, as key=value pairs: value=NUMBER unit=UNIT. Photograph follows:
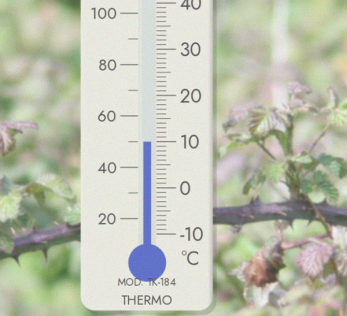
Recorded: value=10 unit=°C
